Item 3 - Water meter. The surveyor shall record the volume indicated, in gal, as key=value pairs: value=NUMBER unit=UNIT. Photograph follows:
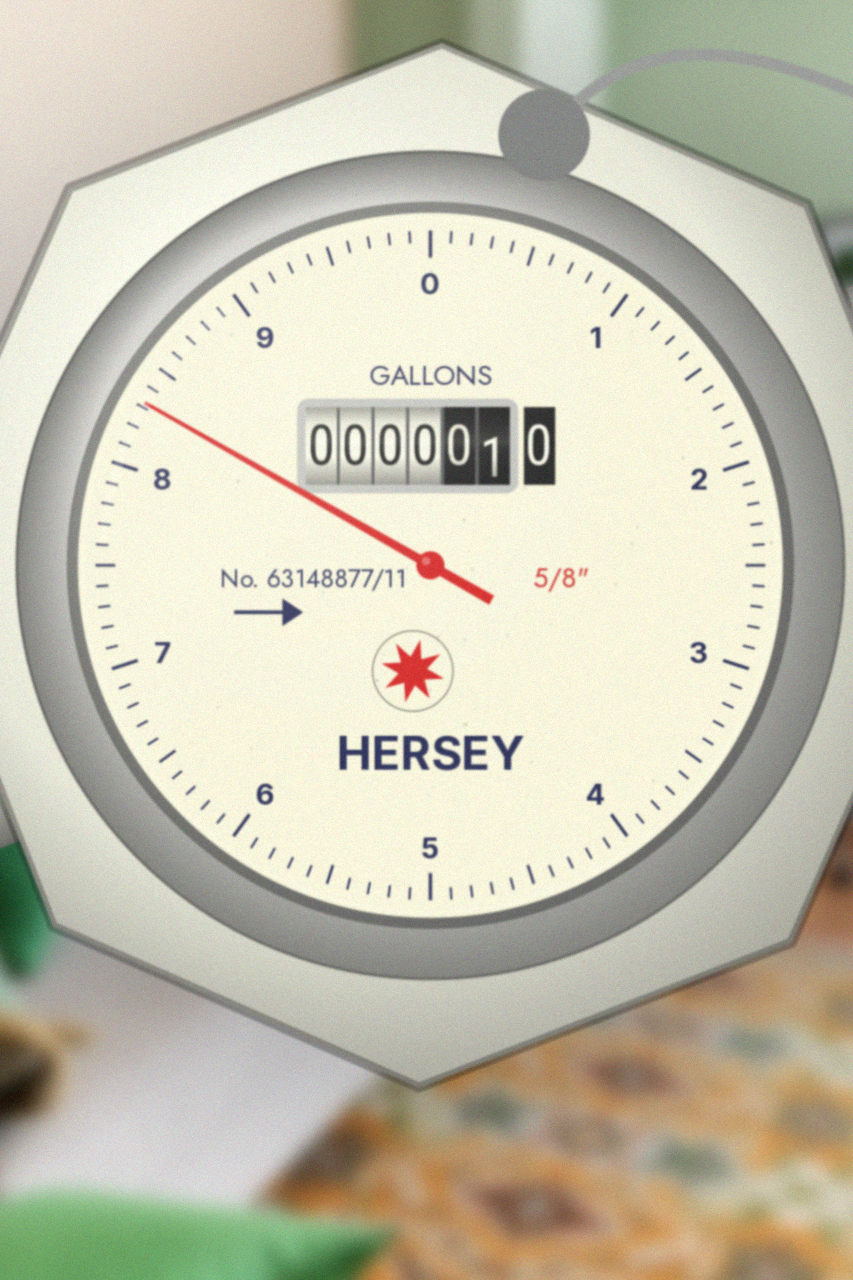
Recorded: value=8.3 unit=gal
